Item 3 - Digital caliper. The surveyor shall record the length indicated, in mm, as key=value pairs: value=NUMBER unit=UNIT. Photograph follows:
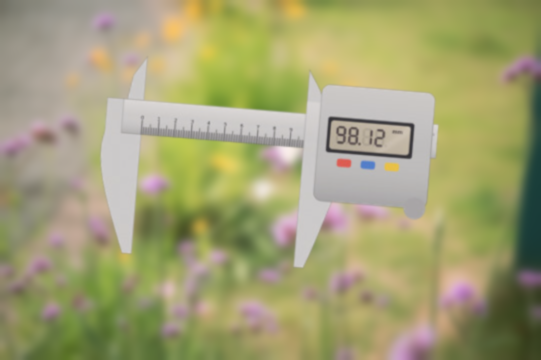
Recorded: value=98.12 unit=mm
